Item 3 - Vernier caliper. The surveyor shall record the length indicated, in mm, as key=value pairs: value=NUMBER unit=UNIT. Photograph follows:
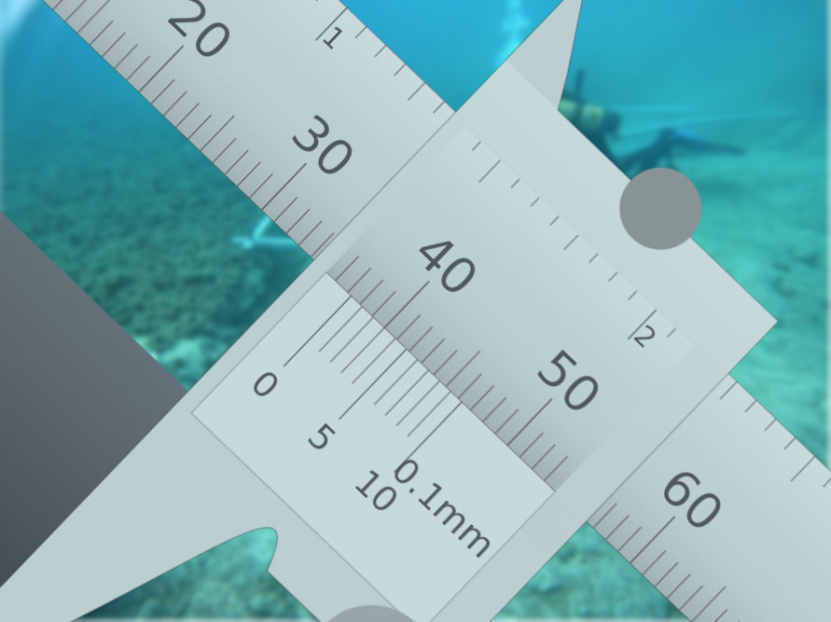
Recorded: value=37.3 unit=mm
